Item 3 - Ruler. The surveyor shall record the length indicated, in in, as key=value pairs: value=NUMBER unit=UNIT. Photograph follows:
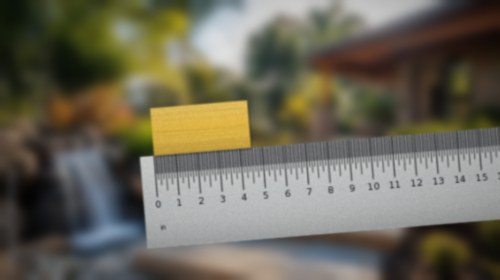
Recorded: value=4.5 unit=in
